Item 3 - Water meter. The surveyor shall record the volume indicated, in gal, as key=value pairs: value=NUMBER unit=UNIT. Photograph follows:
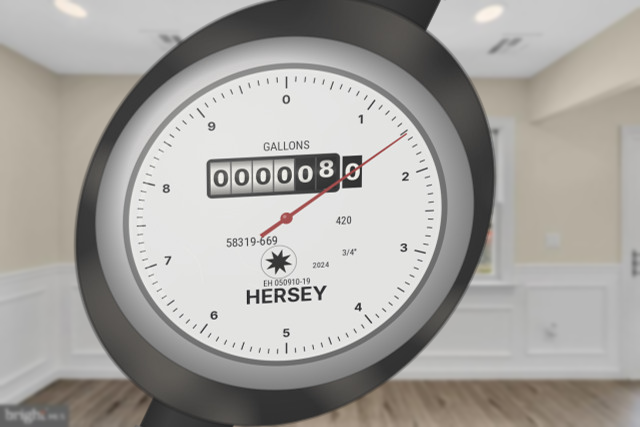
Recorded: value=81.5 unit=gal
